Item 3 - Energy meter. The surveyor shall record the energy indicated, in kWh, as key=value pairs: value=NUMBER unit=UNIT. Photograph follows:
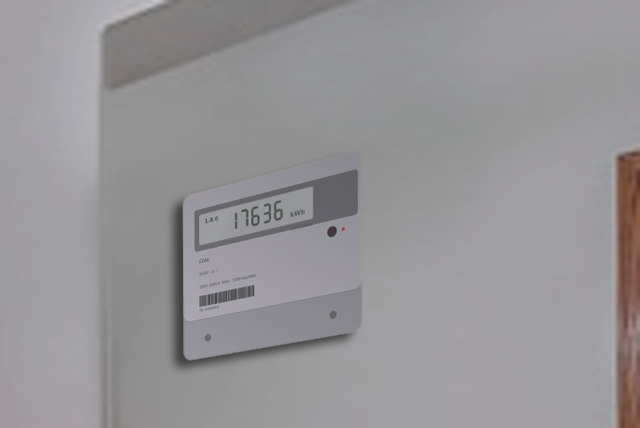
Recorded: value=17636 unit=kWh
